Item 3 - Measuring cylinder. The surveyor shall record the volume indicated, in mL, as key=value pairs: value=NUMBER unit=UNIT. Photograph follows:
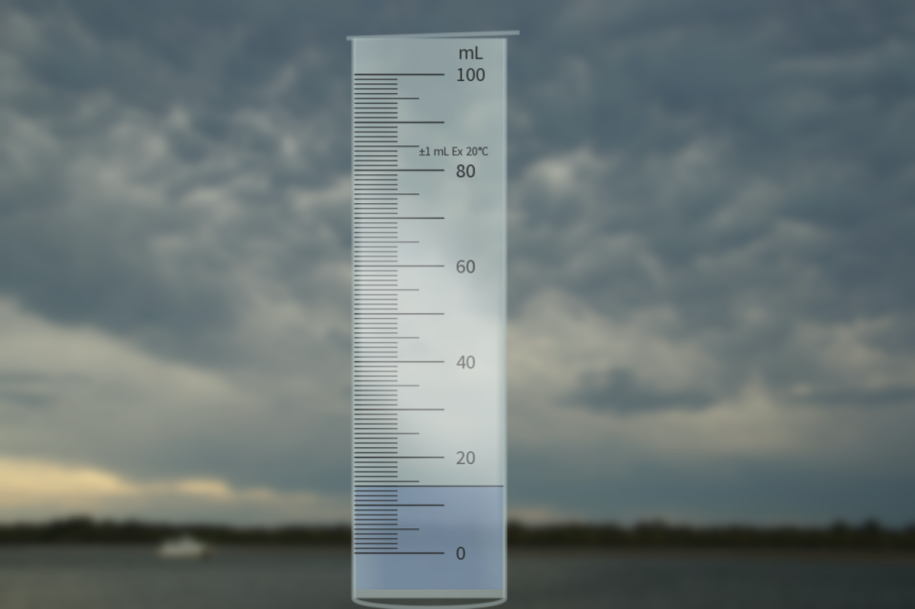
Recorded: value=14 unit=mL
